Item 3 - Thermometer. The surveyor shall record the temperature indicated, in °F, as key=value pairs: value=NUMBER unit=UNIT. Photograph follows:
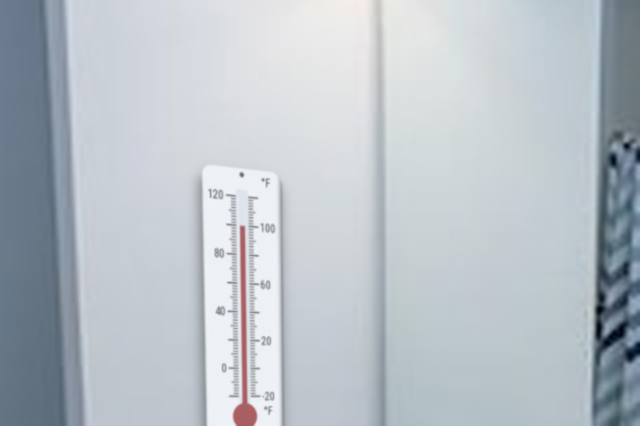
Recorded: value=100 unit=°F
